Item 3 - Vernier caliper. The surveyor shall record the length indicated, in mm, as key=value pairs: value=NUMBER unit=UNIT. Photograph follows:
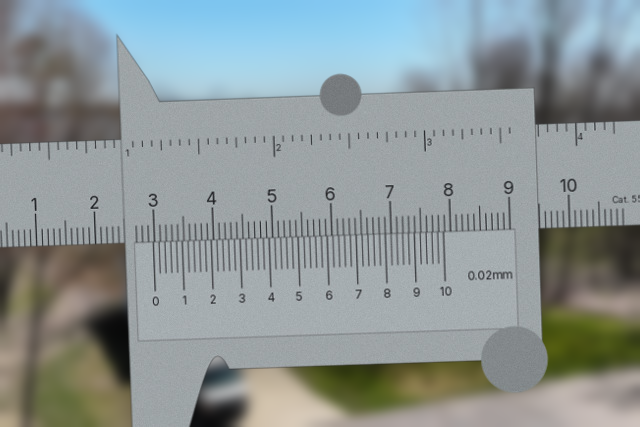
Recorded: value=29.8 unit=mm
